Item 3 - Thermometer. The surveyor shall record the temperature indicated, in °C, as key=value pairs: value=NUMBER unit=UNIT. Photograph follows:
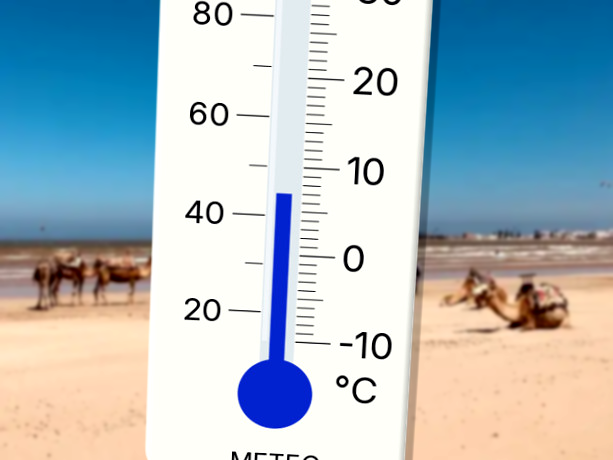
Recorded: value=7 unit=°C
